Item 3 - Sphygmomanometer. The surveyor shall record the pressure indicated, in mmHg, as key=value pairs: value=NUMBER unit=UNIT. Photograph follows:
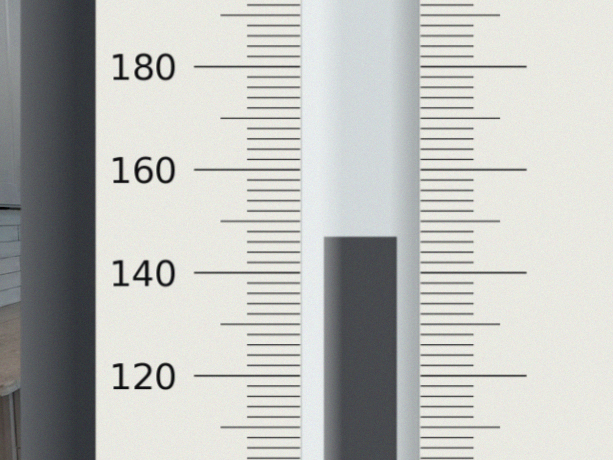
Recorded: value=147 unit=mmHg
